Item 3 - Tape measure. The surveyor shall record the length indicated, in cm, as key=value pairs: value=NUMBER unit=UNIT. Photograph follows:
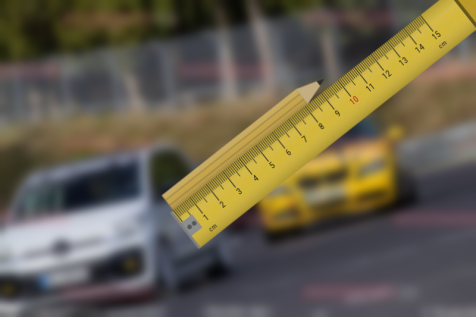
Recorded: value=9.5 unit=cm
